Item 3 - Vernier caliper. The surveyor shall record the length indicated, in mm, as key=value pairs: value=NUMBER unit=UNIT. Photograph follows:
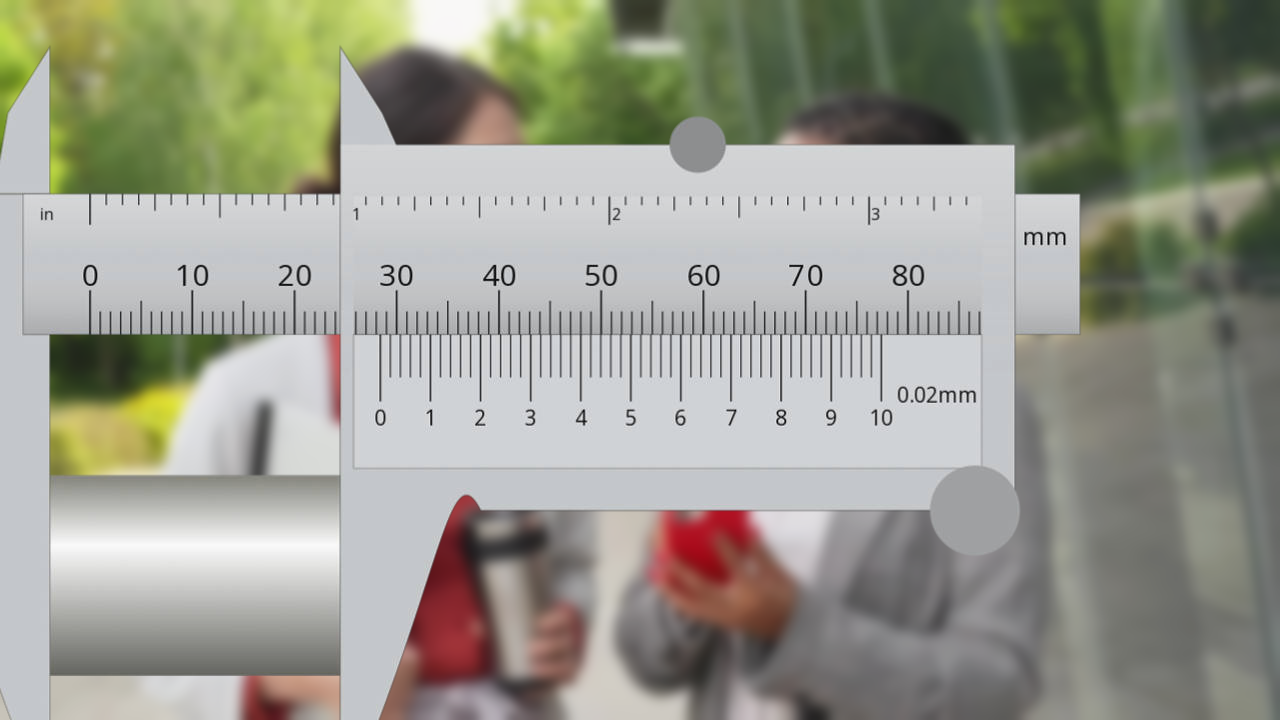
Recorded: value=28.4 unit=mm
